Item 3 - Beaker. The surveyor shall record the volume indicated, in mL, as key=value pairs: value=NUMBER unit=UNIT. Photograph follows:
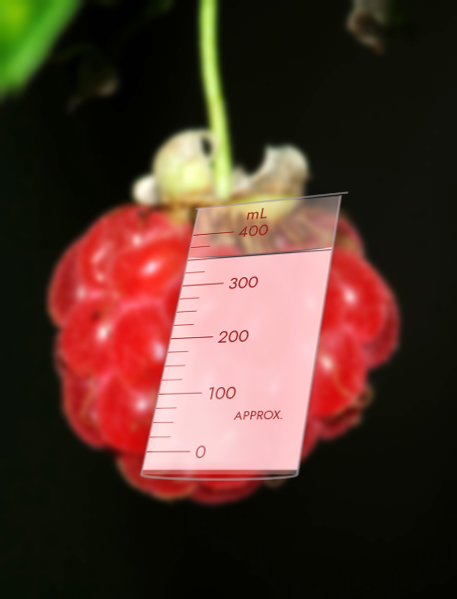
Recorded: value=350 unit=mL
